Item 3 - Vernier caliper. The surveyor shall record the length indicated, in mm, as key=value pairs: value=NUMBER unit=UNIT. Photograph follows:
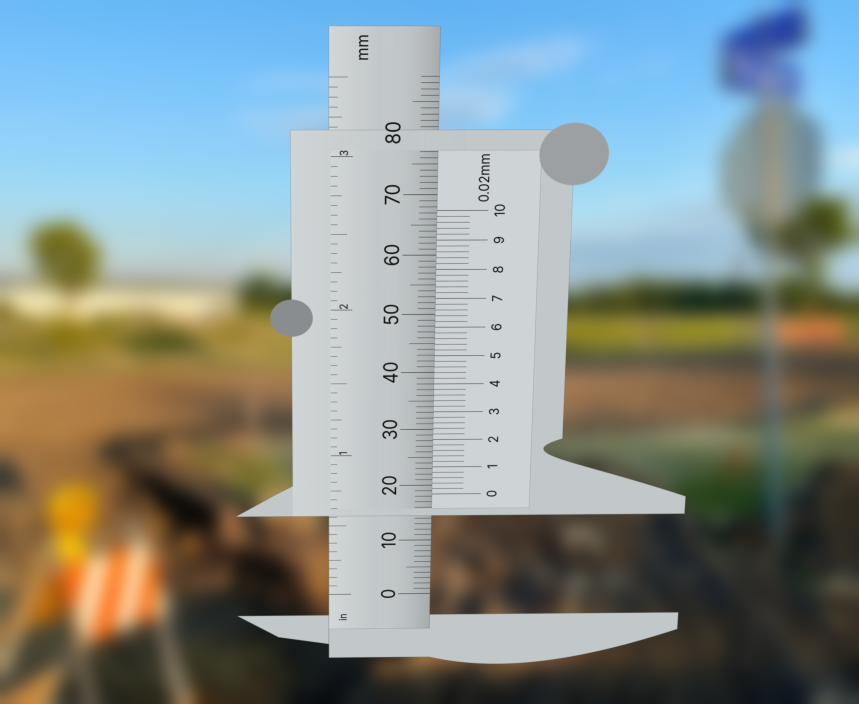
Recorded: value=18.4 unit=mm
